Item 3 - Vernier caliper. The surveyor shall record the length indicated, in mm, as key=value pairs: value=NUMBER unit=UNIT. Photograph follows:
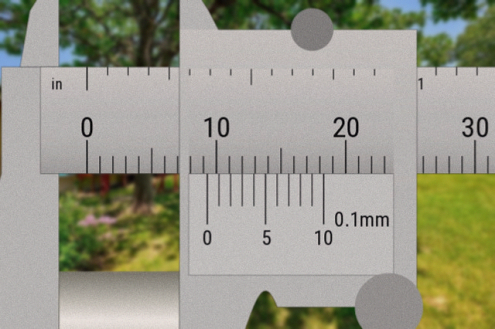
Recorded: value=9.3 unit=mm
